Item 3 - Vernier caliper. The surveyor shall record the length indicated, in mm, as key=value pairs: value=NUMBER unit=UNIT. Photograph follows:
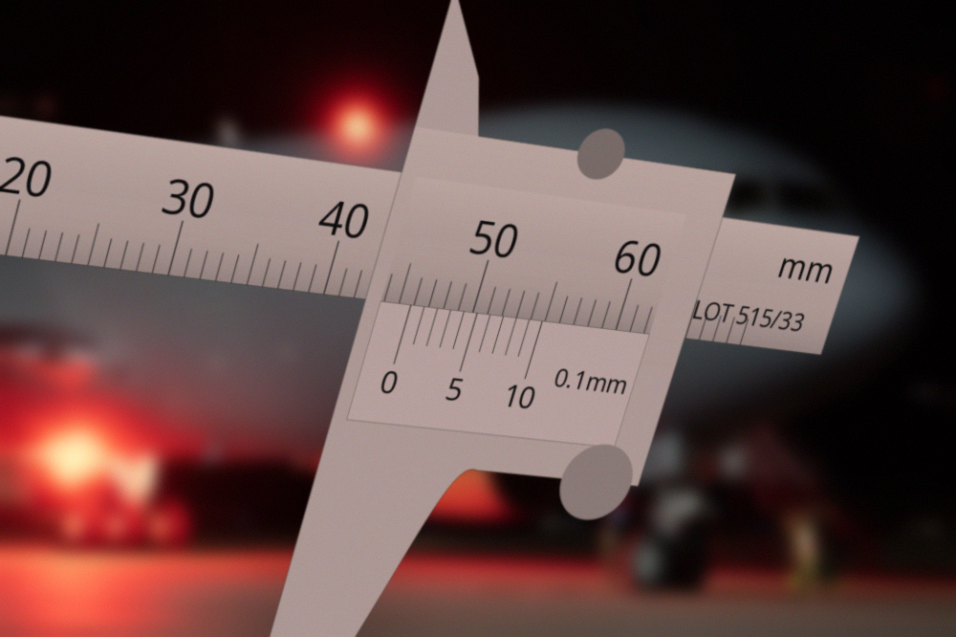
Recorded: value=45.8 unit=mm
